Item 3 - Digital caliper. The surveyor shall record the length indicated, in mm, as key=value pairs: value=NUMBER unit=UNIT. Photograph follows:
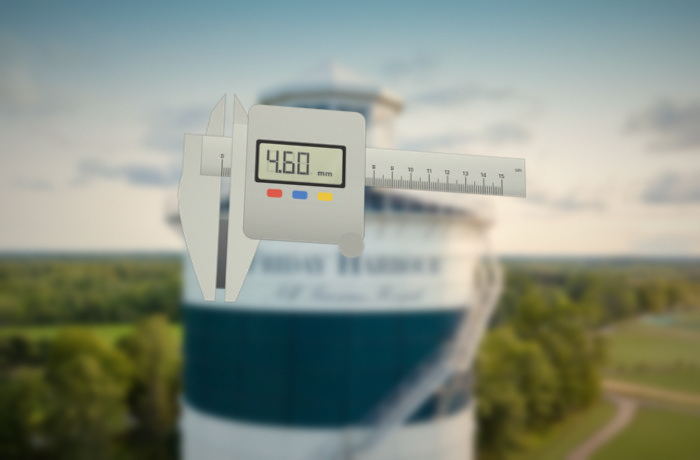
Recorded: value=4.60 unit=mm
